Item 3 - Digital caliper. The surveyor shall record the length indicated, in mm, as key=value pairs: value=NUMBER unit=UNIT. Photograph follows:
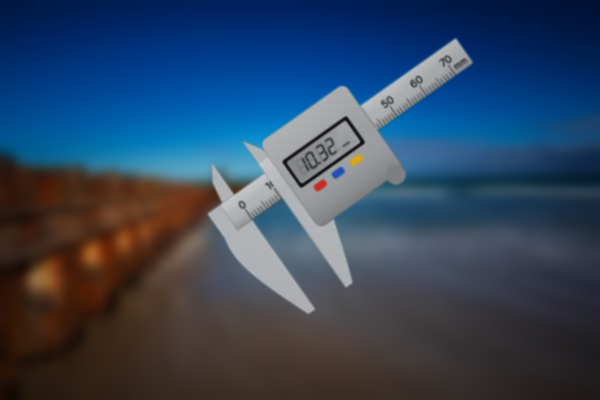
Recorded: value=10.32 unit=mm
